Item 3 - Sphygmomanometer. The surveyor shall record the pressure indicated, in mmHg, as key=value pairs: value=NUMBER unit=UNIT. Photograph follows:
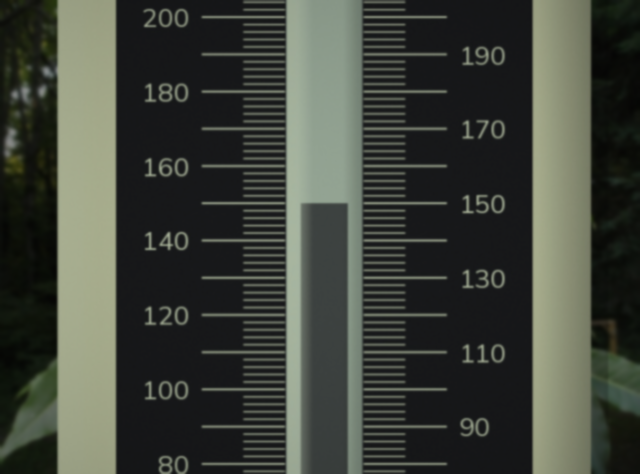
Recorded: value=150 unit=mmHg
